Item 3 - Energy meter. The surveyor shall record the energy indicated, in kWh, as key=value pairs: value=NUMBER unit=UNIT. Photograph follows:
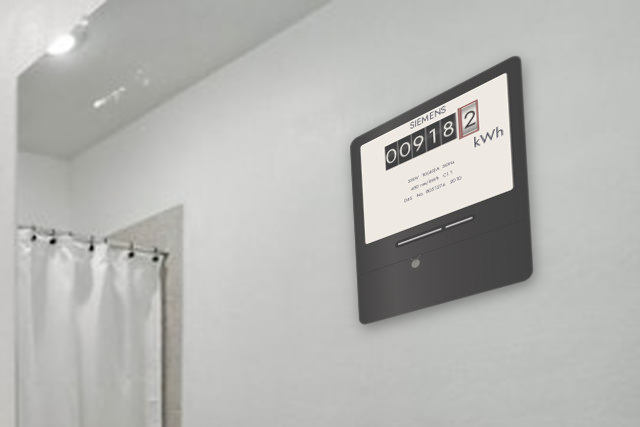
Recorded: value=918.2 unit=kWh
